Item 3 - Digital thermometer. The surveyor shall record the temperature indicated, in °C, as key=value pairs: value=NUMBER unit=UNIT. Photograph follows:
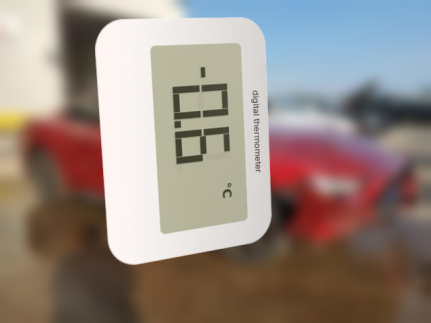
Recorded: value=-0.6 unit=°C
